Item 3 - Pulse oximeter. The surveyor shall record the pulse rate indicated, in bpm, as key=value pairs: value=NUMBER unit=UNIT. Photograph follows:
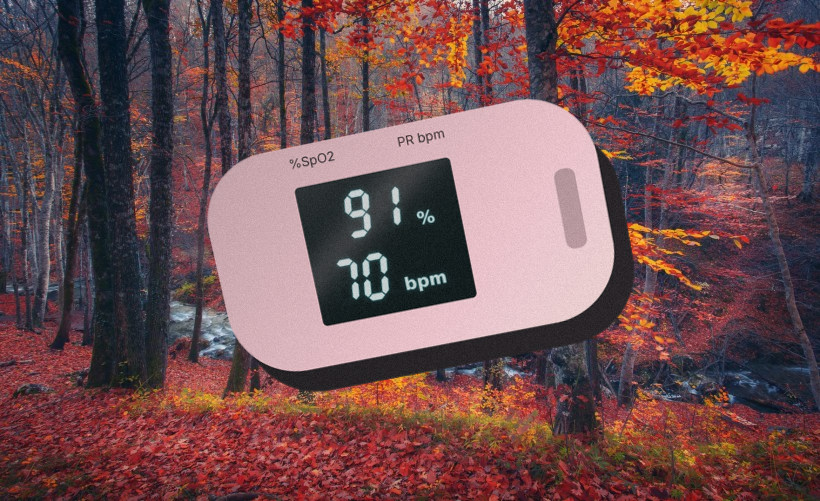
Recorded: value=70 unit=bpm
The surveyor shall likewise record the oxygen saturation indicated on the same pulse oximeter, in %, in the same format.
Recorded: value=91 unit=%
